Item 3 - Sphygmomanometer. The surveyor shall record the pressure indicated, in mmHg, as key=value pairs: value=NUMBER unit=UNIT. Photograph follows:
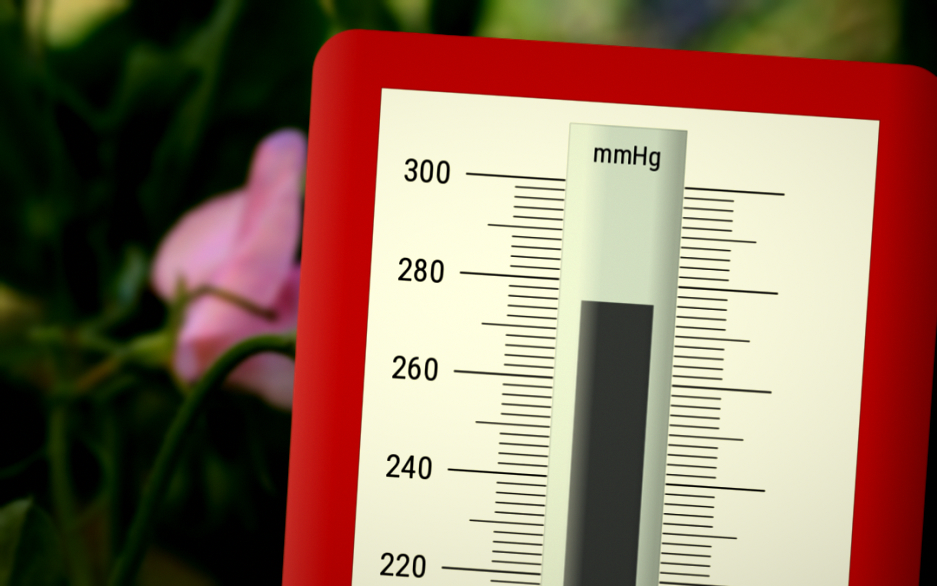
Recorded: value=276 unit=mmHg
